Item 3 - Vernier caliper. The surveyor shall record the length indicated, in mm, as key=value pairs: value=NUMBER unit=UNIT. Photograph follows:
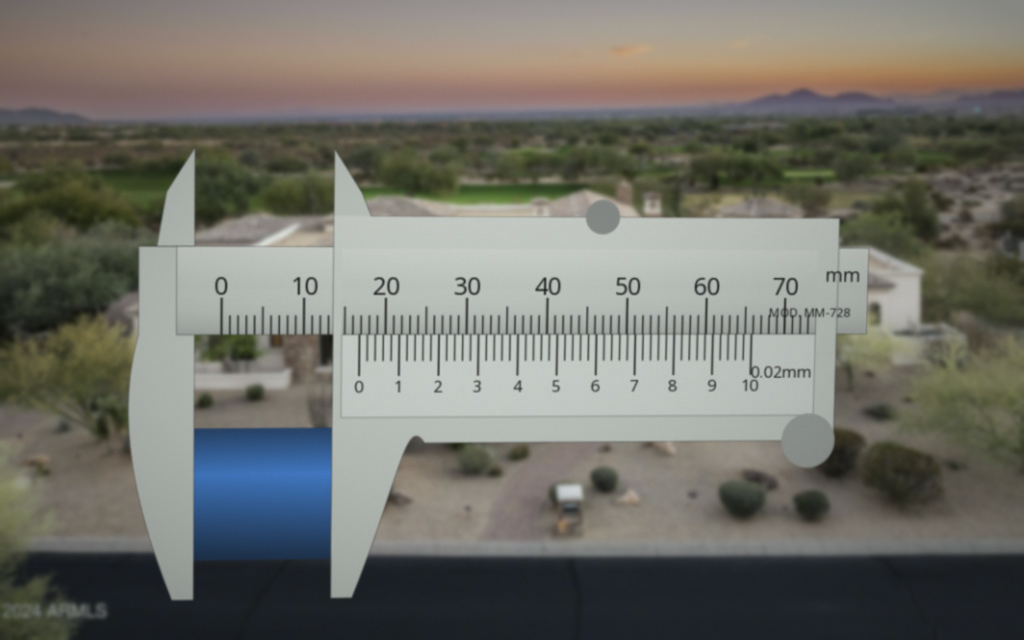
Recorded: value=16.8 unit=mm
